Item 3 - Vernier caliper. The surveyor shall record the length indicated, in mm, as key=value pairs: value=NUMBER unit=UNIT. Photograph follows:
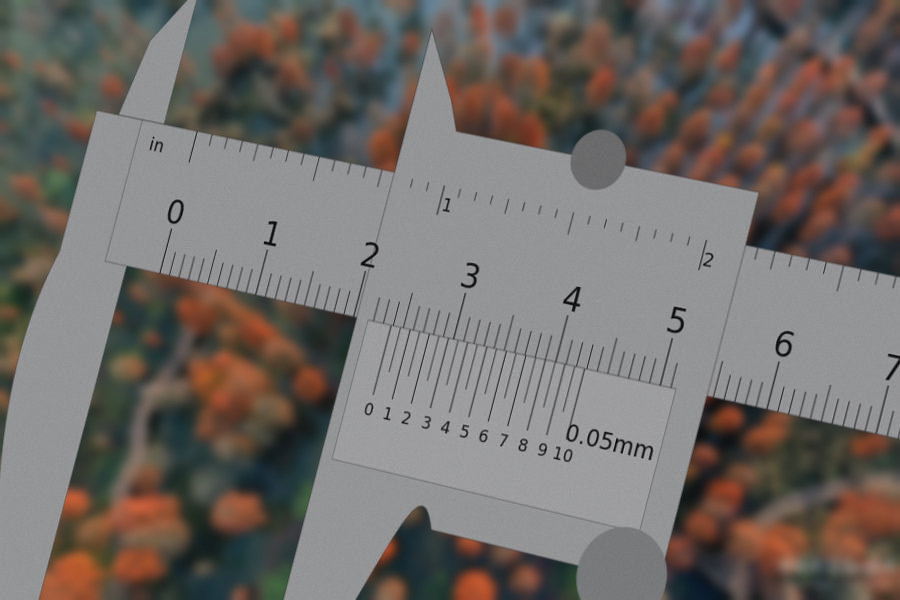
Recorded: value=23.8 unit=mm
